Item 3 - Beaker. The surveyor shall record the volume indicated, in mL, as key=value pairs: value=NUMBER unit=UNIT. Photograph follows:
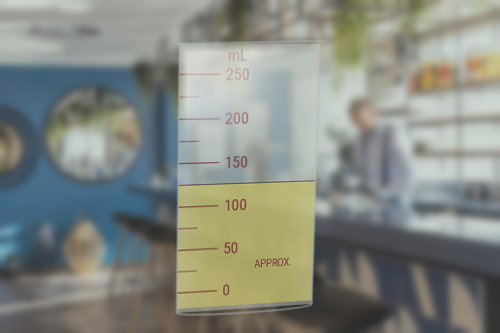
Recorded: value=125 unit=mL
